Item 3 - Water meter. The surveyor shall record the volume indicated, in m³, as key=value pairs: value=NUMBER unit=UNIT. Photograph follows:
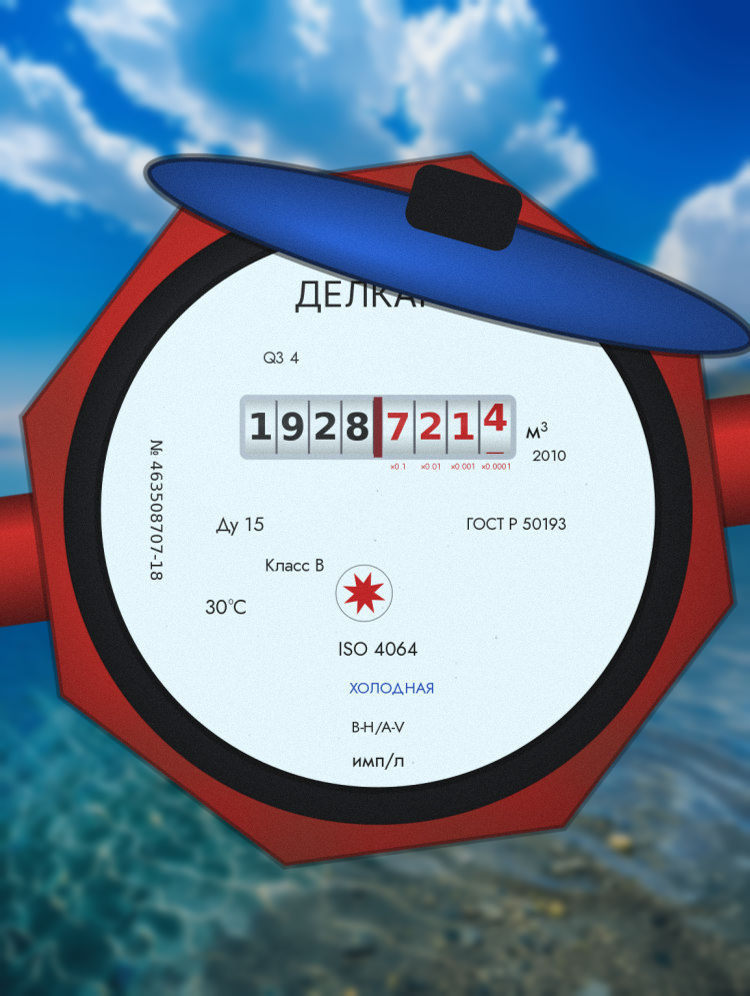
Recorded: value=1928.7214 unit=m³
